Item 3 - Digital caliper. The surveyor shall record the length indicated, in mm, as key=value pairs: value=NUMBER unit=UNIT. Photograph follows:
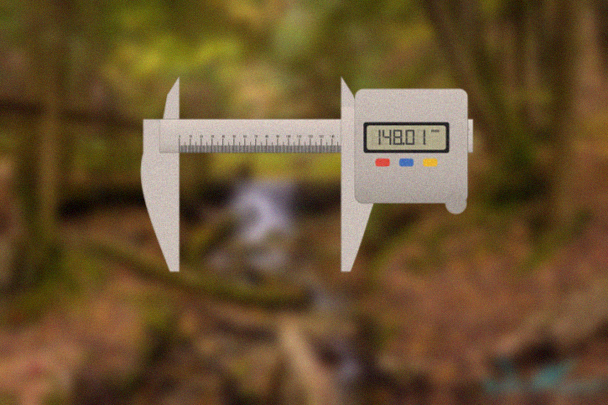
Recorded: value=148.01 unit=mm
